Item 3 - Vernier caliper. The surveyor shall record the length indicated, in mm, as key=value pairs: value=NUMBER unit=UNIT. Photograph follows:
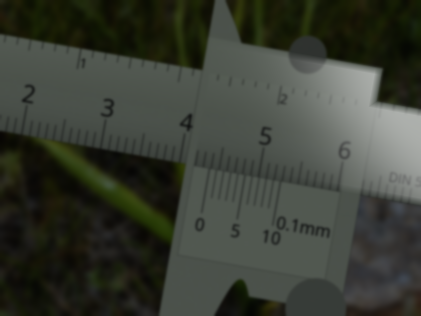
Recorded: value=43.8 unit=mm
